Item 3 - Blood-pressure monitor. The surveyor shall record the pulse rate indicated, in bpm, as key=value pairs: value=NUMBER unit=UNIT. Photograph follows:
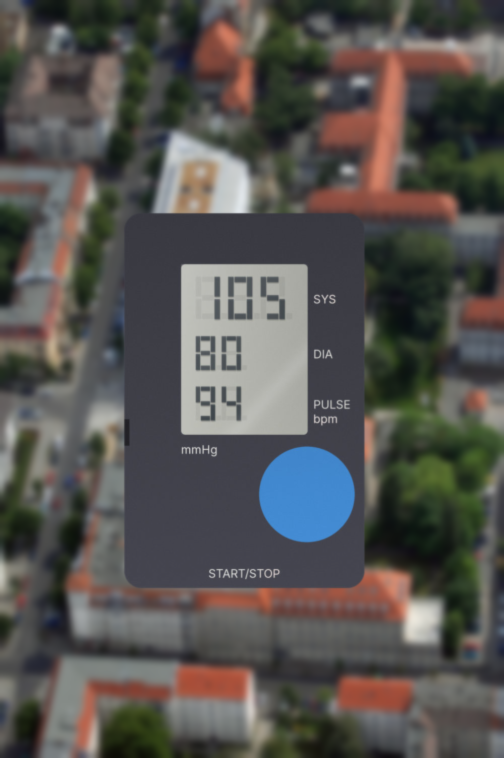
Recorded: value=94 unit=bpm
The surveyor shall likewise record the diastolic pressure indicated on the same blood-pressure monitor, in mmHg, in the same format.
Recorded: value=80 unit=mmHg
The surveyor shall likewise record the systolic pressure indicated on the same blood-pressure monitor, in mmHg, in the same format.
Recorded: value=105 unit=mmHg
